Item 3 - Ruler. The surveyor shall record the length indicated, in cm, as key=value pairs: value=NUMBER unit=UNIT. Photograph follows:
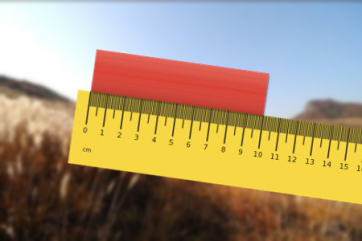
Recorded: value=10 unit=cm
